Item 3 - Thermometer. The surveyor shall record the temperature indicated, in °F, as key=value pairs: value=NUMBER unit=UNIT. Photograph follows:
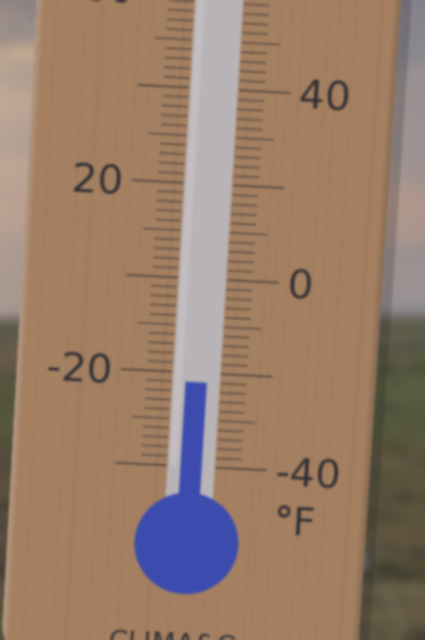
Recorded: value=-22 unit=°F
